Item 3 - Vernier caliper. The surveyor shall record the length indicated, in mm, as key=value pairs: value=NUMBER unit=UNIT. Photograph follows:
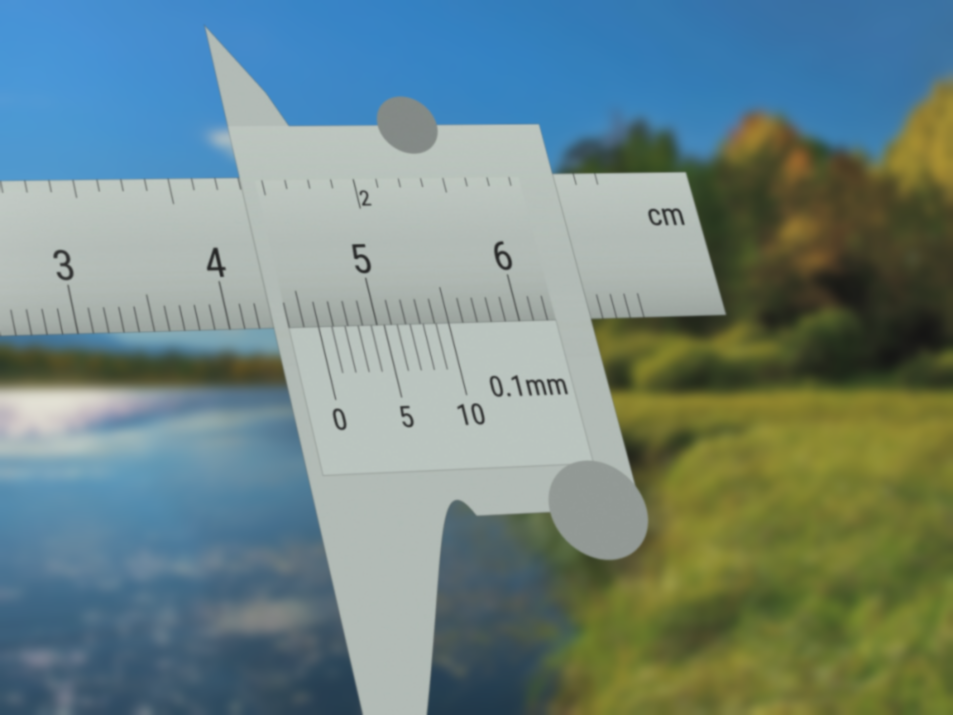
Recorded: value=46.0 unit=mm
